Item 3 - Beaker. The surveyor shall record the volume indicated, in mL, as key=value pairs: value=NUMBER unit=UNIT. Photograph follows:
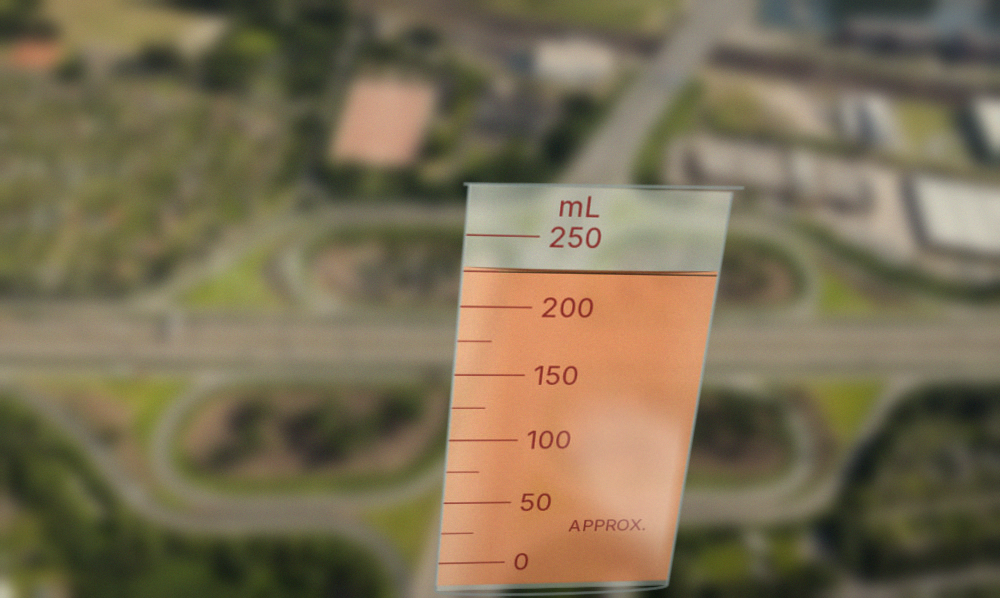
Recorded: value=225 unit=mL
